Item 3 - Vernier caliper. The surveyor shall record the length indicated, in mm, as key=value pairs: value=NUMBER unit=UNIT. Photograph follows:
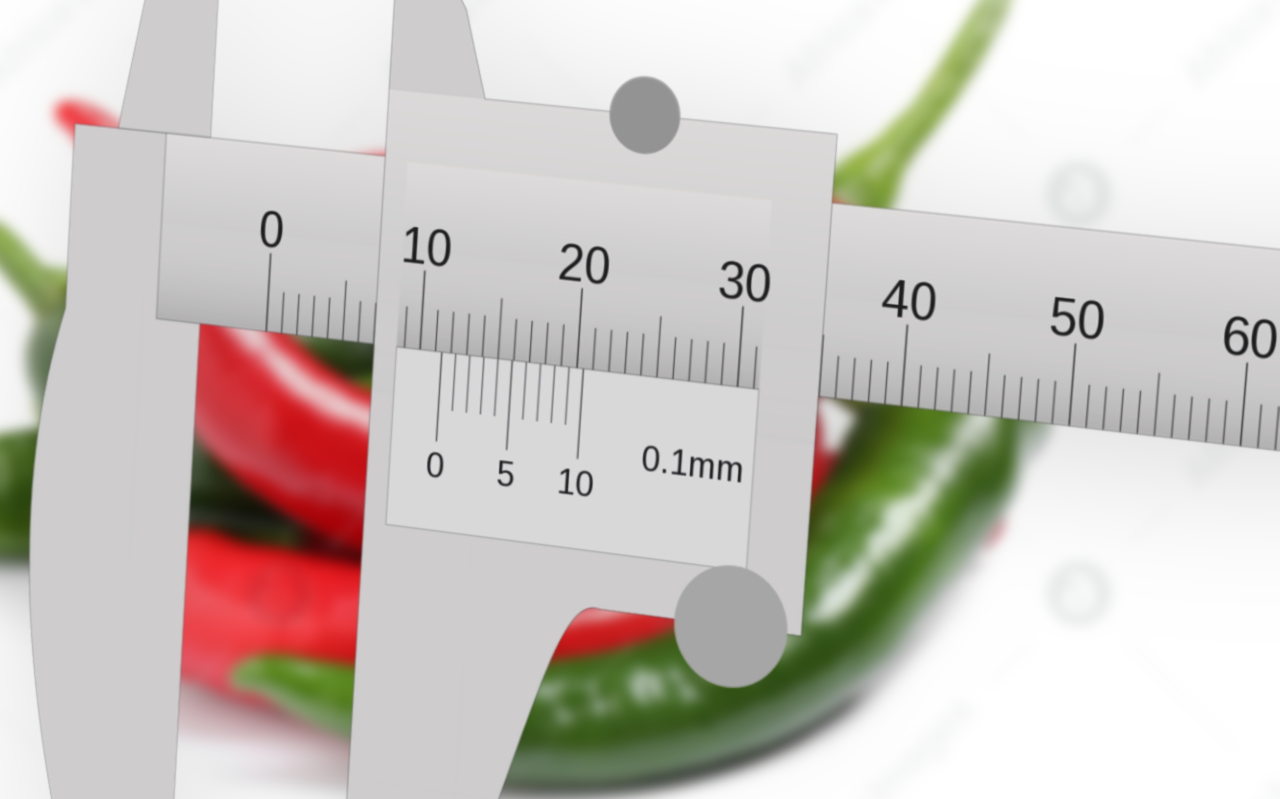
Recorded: value=11.4 unit=mm
